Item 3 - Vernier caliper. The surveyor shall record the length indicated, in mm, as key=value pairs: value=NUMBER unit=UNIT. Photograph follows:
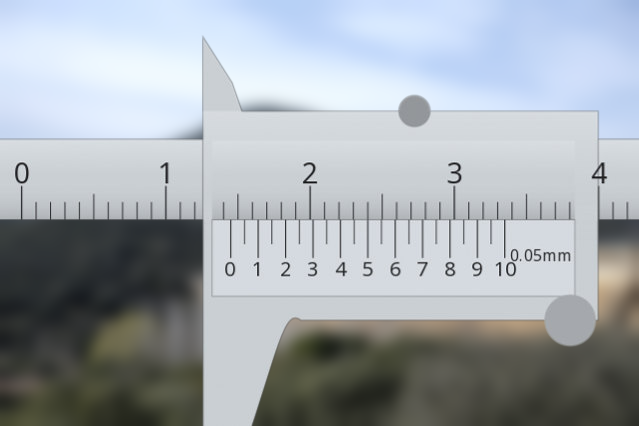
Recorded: value=14.5 unit=mm
